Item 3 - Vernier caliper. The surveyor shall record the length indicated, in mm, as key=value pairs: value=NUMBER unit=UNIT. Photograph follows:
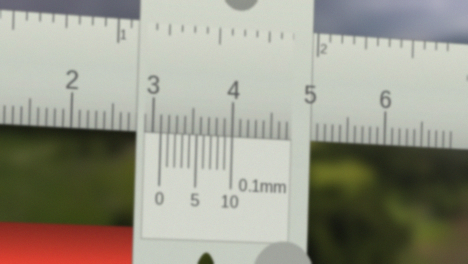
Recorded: value=31.0 unit=mm
